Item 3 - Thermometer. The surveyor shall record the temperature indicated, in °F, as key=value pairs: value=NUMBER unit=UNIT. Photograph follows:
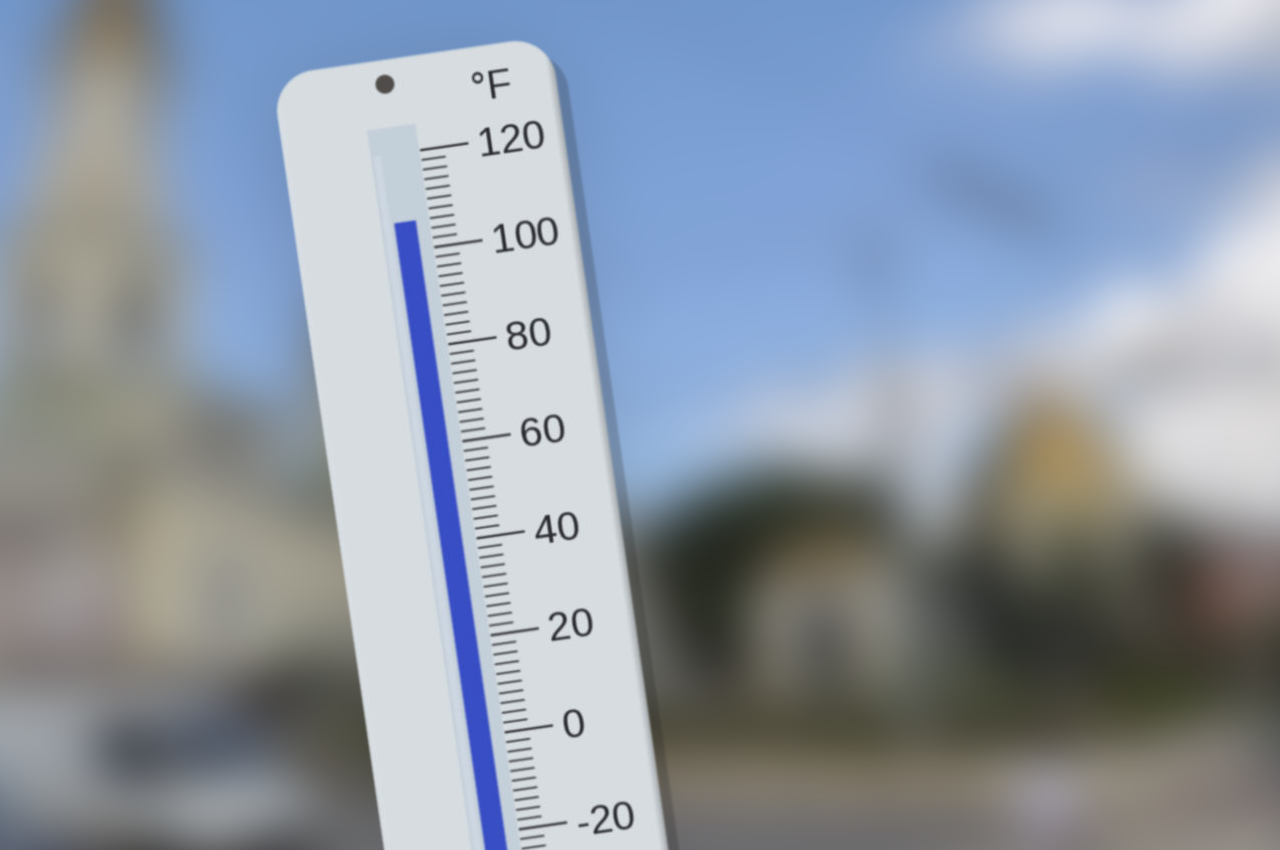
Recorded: value=106 unit=°F
